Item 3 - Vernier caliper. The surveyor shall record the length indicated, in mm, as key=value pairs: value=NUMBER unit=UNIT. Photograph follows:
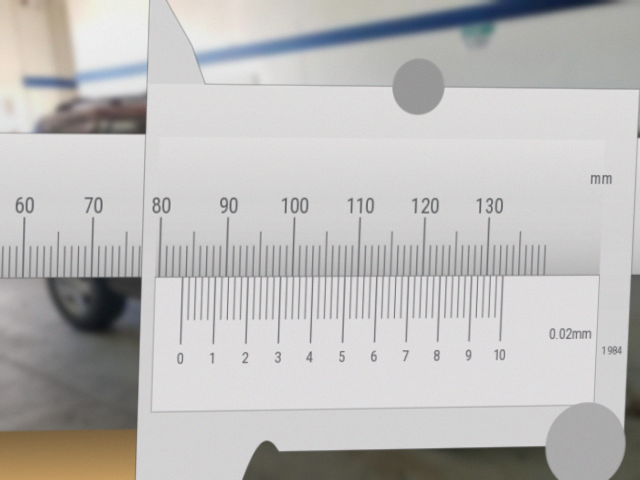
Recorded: value=83.5 unit=mm
